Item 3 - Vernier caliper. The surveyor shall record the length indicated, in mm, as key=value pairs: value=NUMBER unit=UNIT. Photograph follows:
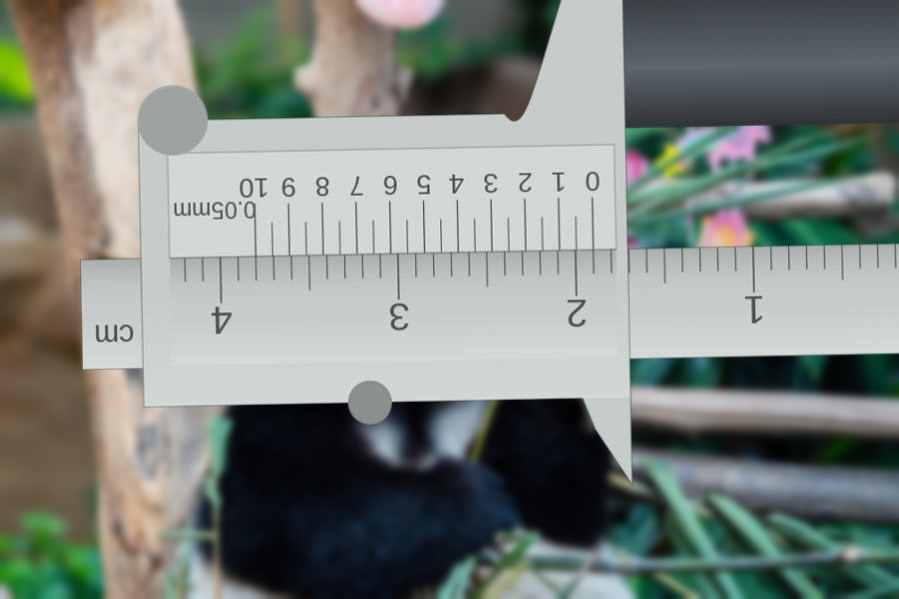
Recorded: value=19.0 unit=mm
